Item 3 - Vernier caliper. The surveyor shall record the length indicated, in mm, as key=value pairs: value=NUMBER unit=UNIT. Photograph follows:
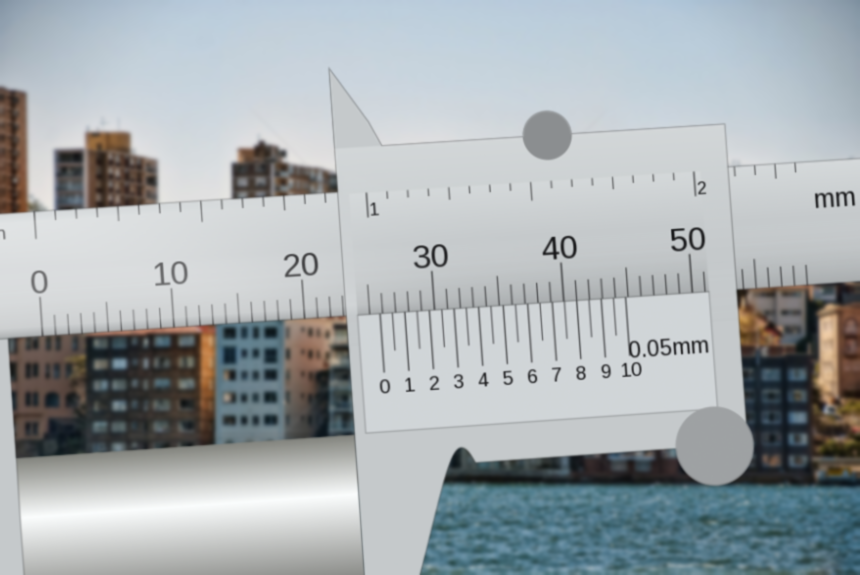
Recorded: value=25.8 unit=mm
